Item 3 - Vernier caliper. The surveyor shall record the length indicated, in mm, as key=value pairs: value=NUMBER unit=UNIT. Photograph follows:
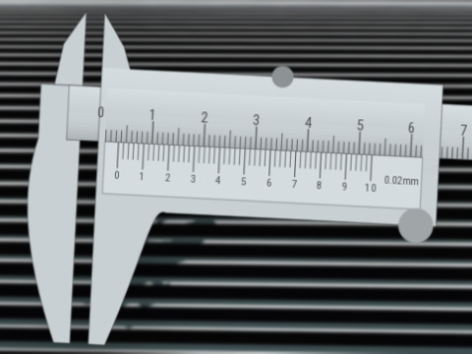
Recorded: value=3.5 unit=mm
